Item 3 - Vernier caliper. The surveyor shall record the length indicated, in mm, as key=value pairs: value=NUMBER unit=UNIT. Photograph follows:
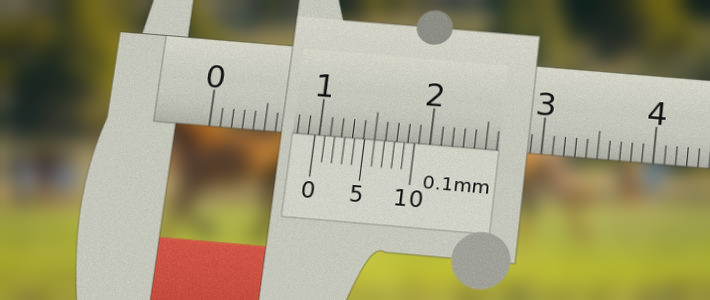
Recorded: value=9.6 unit=mm
